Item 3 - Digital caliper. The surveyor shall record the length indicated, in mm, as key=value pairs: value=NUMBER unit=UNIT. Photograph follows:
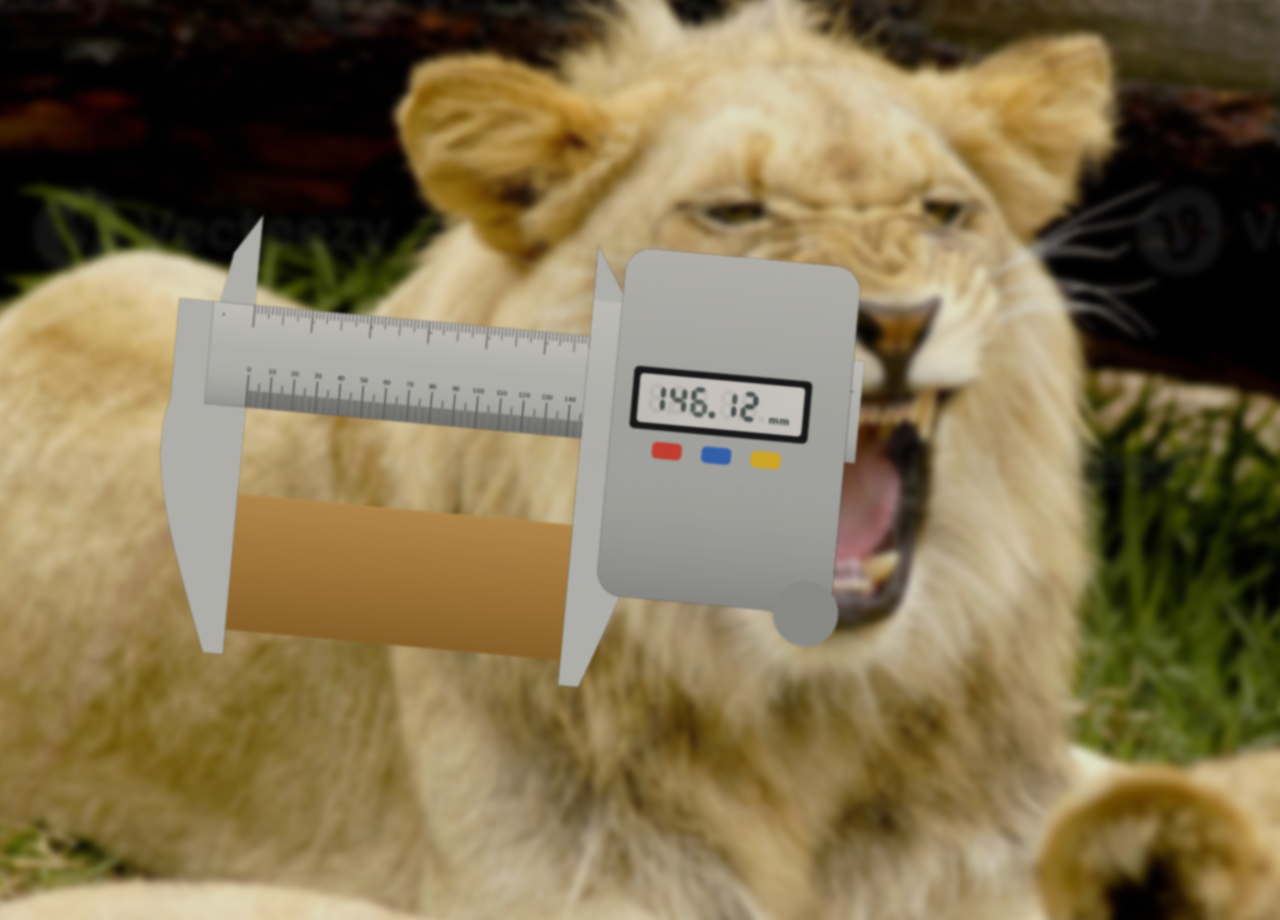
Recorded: value=146.12 unit=mm
